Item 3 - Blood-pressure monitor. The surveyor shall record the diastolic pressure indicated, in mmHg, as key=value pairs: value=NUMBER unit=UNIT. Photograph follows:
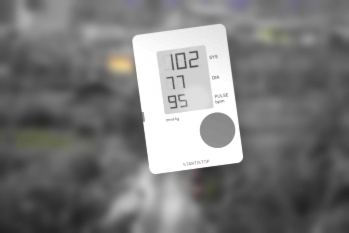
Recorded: value=77 unit=mmHg
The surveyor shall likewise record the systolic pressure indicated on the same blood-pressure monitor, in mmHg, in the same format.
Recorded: value=102 unit=mmHg
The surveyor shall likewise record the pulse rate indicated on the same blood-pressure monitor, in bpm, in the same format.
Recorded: value=95 unit=bpm
